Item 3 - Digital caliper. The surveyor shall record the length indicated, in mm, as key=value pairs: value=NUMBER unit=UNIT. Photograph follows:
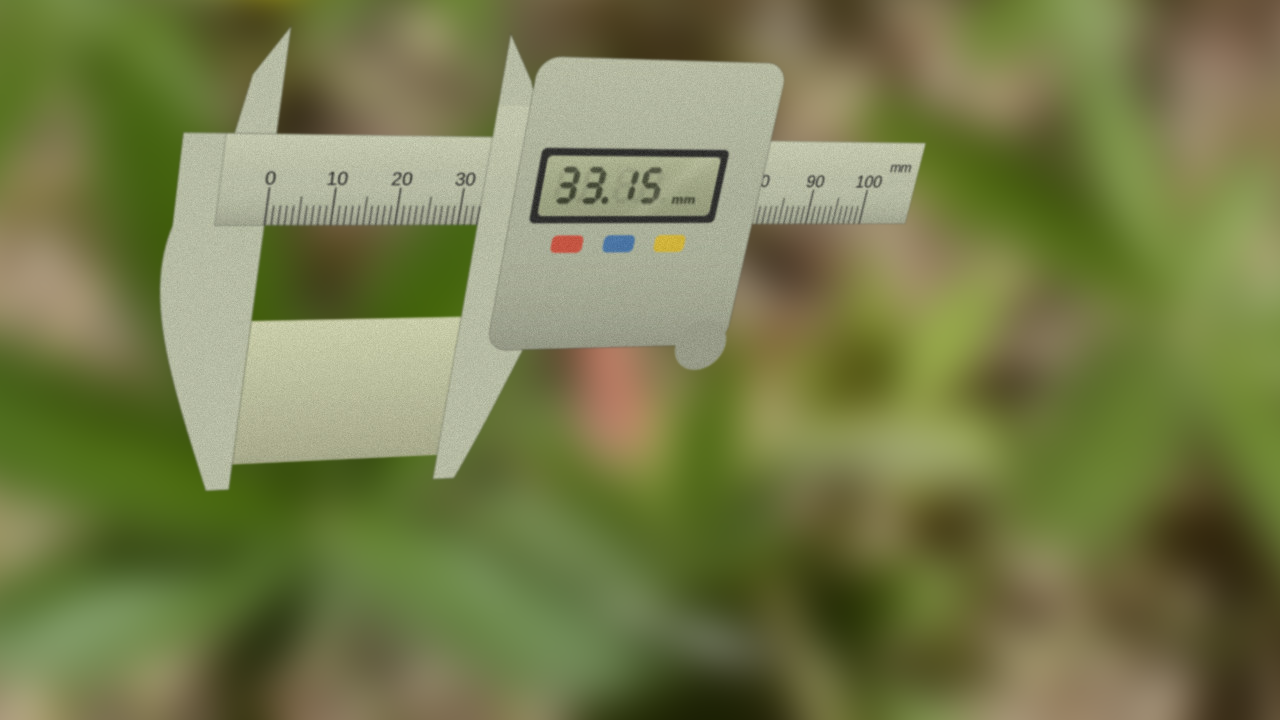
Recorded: value=33.15 unit=mm
